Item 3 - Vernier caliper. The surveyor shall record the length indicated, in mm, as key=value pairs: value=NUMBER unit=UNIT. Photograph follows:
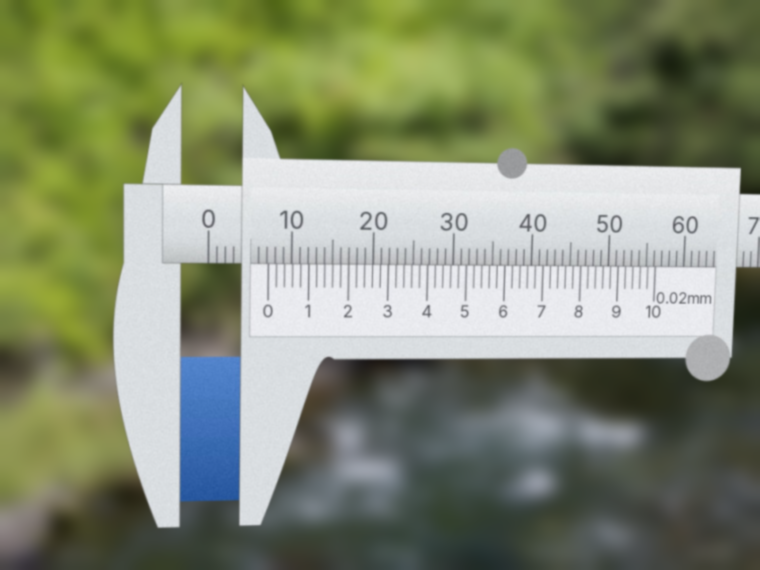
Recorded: value=7.2 unit=mm
